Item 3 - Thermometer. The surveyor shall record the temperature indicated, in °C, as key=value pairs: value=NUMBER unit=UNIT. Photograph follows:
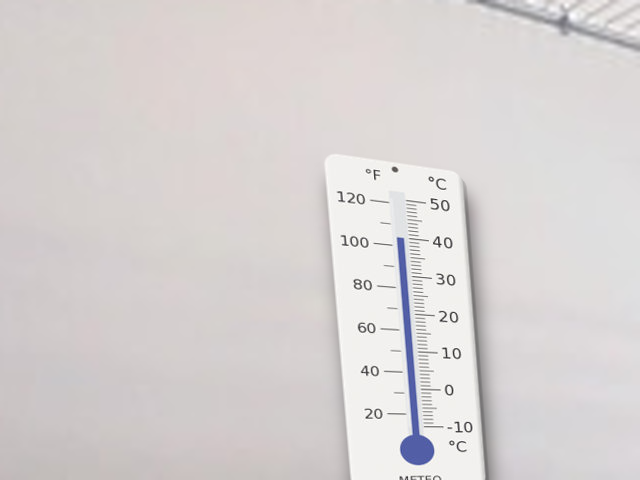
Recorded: value=40 unit=°C
